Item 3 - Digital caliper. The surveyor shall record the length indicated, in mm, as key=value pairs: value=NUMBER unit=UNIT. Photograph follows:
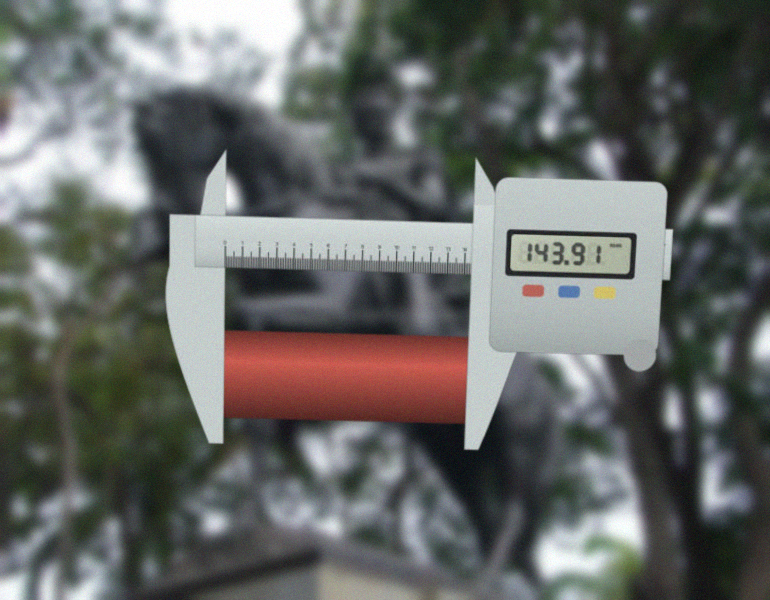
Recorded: value=143.91 unit=mm
